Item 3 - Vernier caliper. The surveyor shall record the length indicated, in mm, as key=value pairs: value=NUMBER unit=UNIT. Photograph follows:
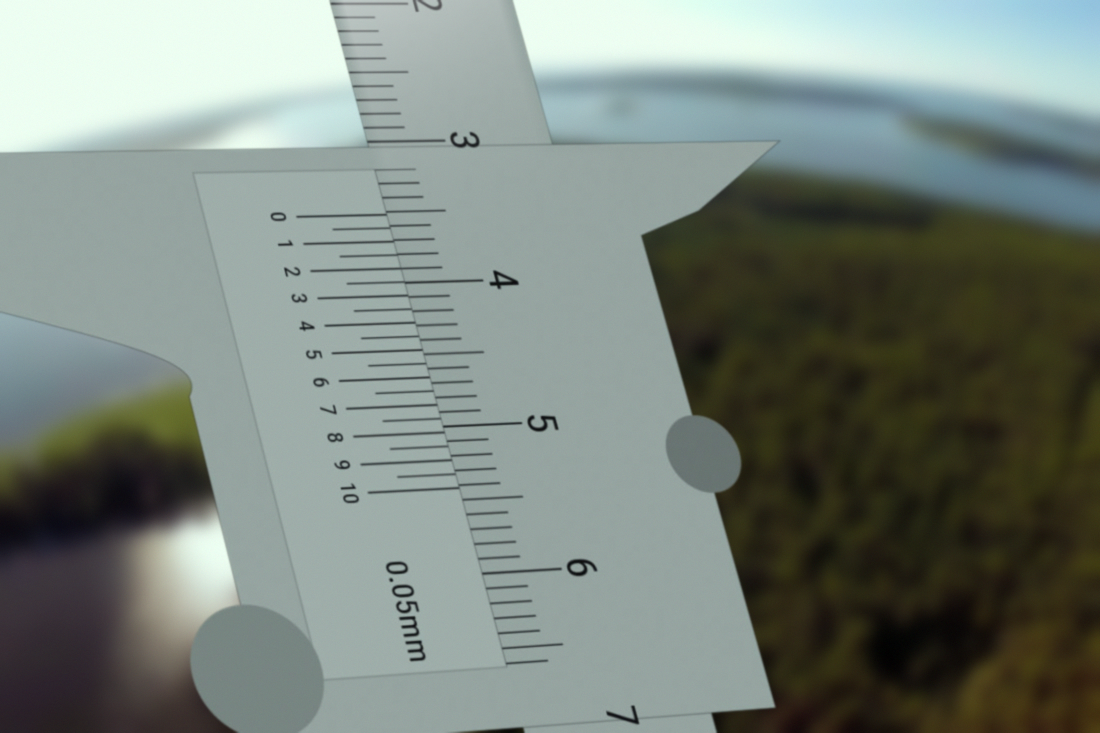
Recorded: value=35.2 unit=mm
